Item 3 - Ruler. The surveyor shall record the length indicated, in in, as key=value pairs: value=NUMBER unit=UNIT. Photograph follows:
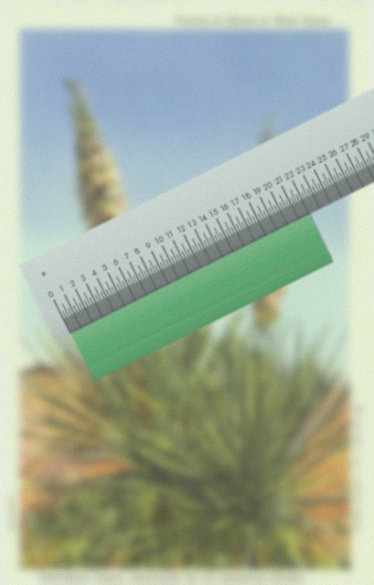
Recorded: value=22 unit=in
